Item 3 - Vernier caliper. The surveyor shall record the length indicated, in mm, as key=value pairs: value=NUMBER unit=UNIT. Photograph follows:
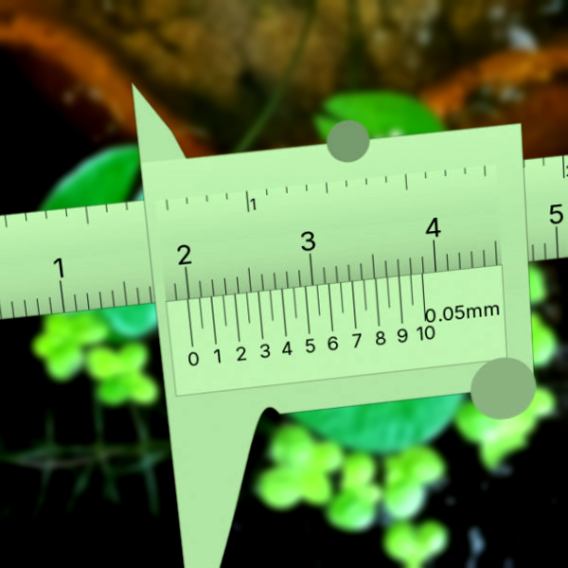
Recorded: value=19.9 unit=mm
